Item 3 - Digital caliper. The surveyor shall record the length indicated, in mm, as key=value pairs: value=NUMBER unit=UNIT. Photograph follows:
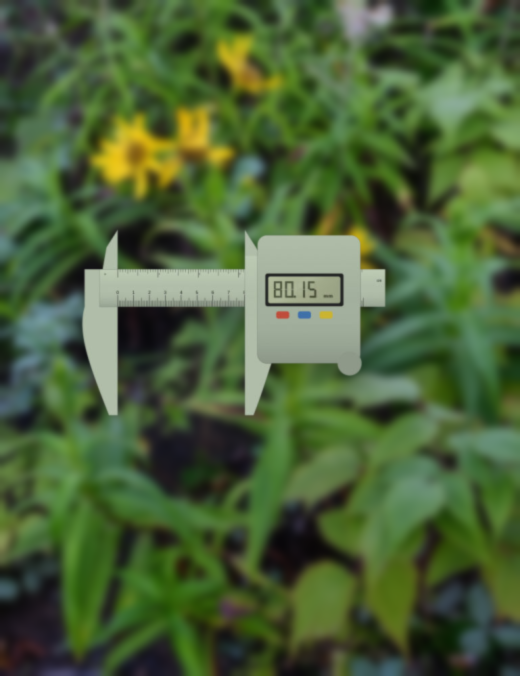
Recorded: value=80.15 unit=mm
